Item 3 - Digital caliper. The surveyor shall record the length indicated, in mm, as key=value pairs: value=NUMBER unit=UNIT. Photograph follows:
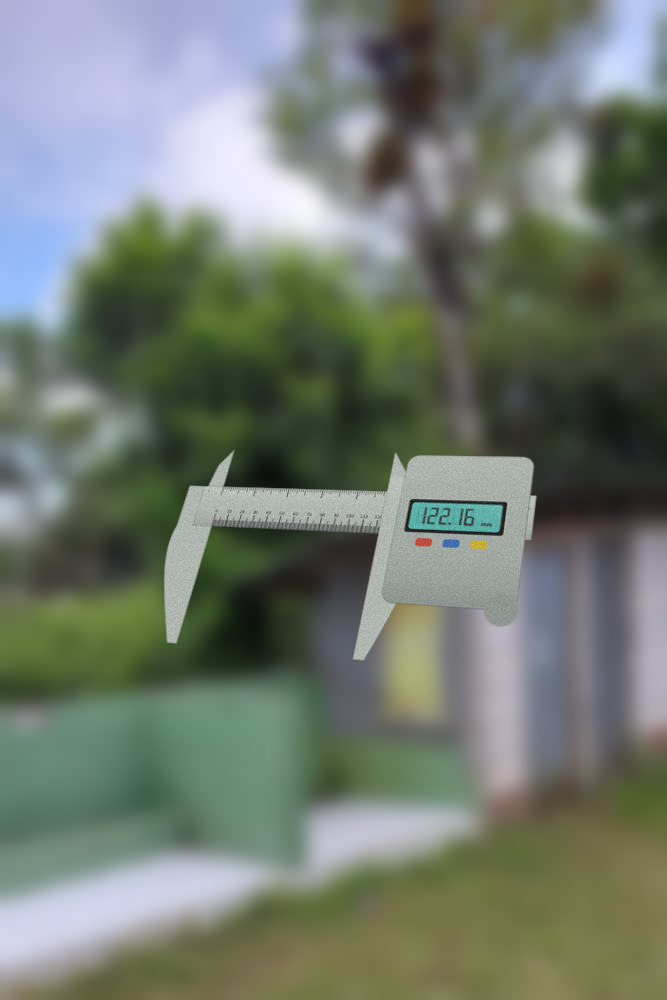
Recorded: value=122.16 unit=mm
